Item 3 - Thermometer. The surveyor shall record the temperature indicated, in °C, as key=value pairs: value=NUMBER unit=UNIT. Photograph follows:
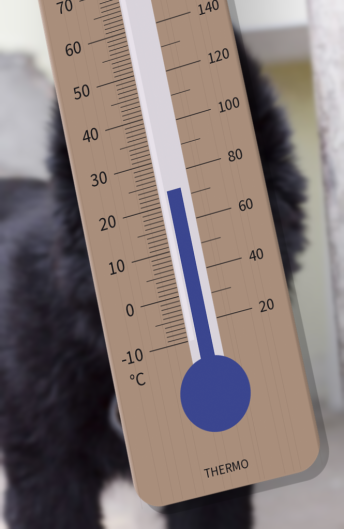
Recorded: value=23 unit=°C
